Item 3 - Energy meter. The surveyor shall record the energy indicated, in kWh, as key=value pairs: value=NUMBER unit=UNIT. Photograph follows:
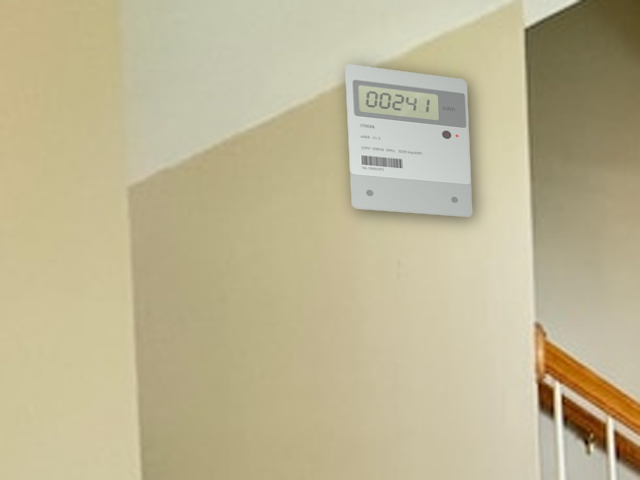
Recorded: value=241 unit=kWh
